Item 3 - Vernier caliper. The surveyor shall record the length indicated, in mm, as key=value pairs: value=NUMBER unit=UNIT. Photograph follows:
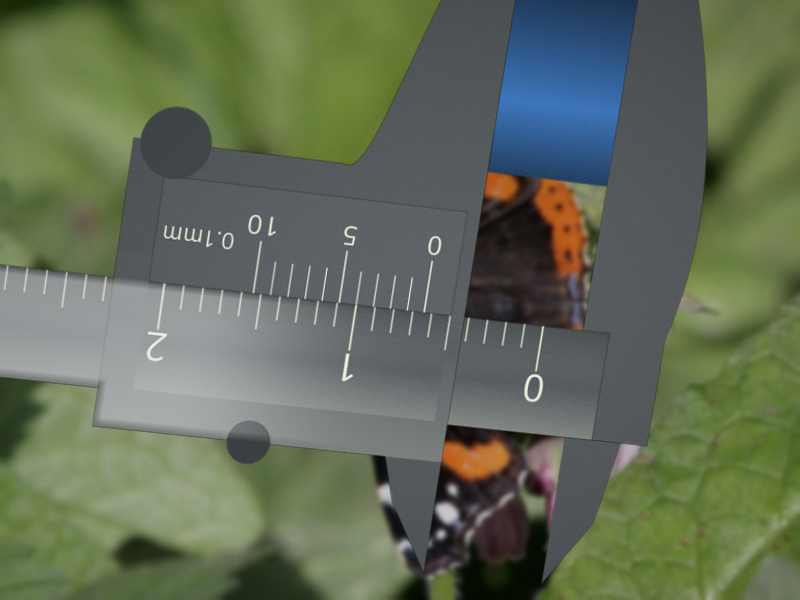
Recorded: value=6.4 unit=mm
